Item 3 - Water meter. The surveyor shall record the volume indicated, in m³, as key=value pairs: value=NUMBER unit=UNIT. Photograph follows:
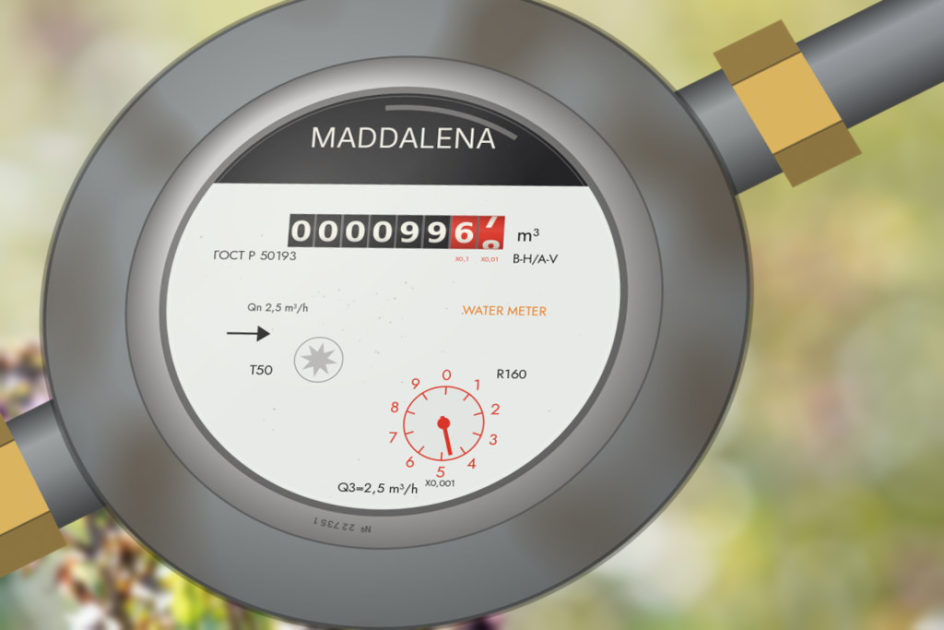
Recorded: value=99.674 unit=m³
